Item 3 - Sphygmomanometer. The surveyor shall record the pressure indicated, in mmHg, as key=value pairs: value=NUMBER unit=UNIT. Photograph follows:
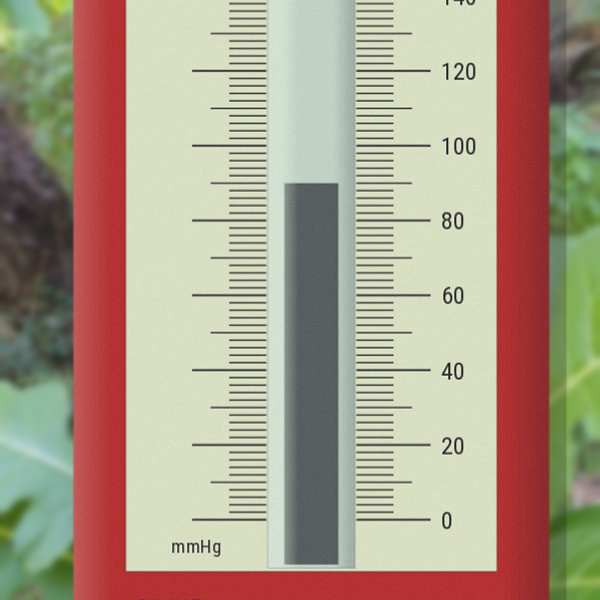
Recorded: value=90 unit=mmHg
